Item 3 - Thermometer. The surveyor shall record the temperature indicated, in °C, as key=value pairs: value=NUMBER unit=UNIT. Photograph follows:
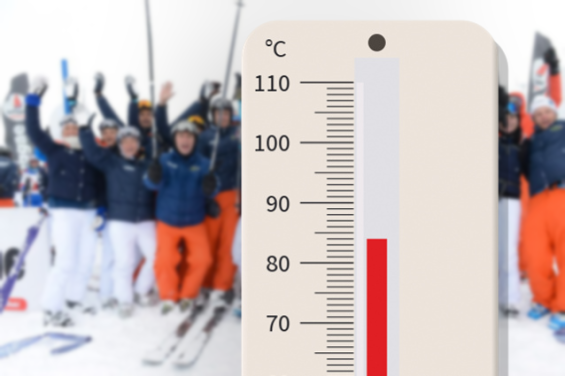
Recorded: value=84 unit=°C
